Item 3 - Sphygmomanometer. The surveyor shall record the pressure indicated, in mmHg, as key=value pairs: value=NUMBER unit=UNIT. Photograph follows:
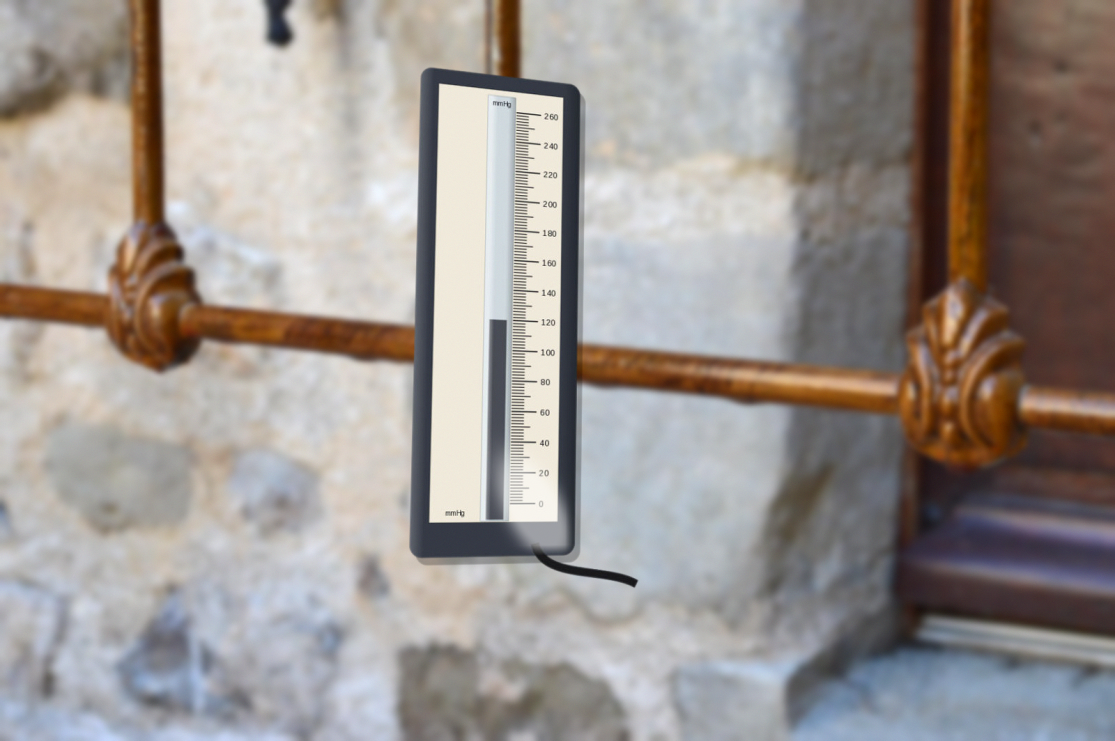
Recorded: value=120 unit=mmHg
